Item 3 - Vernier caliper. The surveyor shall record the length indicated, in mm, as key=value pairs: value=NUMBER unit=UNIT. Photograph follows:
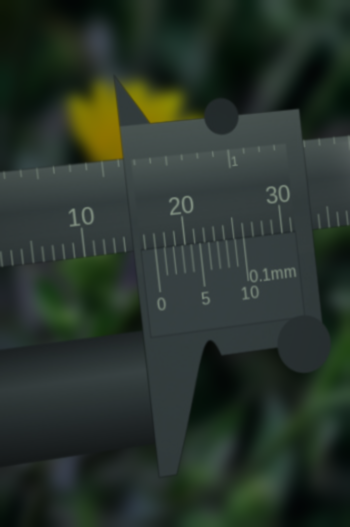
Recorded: value=17.0 unit=mm
